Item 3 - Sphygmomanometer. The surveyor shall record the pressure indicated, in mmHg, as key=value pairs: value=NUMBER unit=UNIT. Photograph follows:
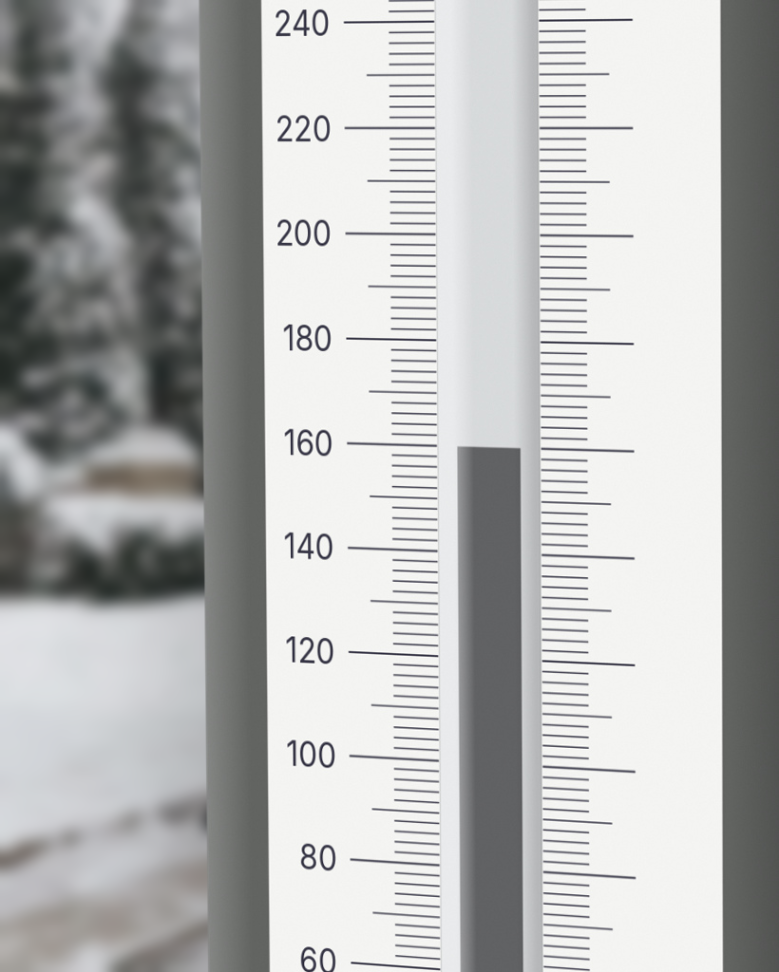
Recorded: value=160 unit=mmHg
